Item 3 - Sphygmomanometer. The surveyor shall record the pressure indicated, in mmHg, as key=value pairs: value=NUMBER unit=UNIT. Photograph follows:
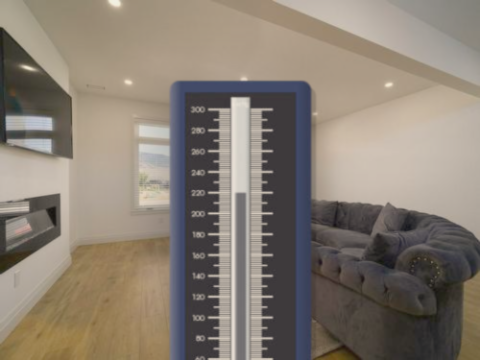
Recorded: value=220 unit=mmHg
